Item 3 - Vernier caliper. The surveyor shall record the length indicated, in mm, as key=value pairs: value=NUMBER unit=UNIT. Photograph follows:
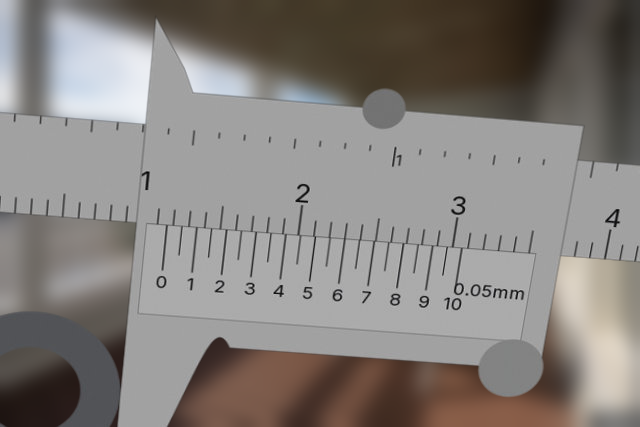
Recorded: value=11.6 unit=mm
